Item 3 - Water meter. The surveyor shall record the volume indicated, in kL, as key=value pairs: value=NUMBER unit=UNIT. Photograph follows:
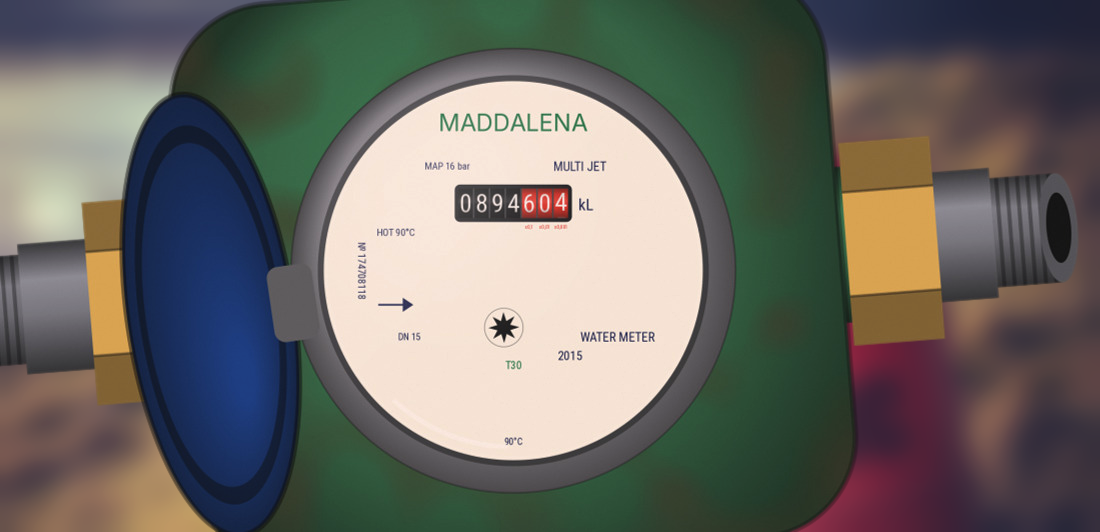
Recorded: value=894.604 unit=kL
